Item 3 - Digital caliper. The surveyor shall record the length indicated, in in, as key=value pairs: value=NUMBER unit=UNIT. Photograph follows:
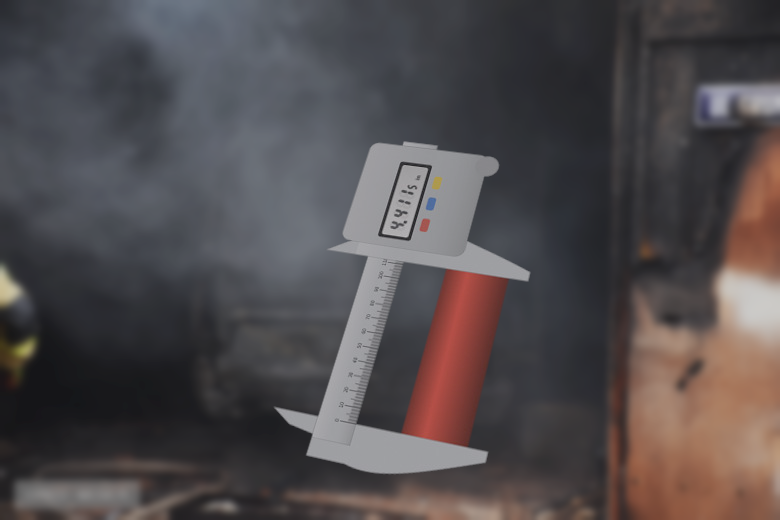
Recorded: value=4.4115 unit=in
